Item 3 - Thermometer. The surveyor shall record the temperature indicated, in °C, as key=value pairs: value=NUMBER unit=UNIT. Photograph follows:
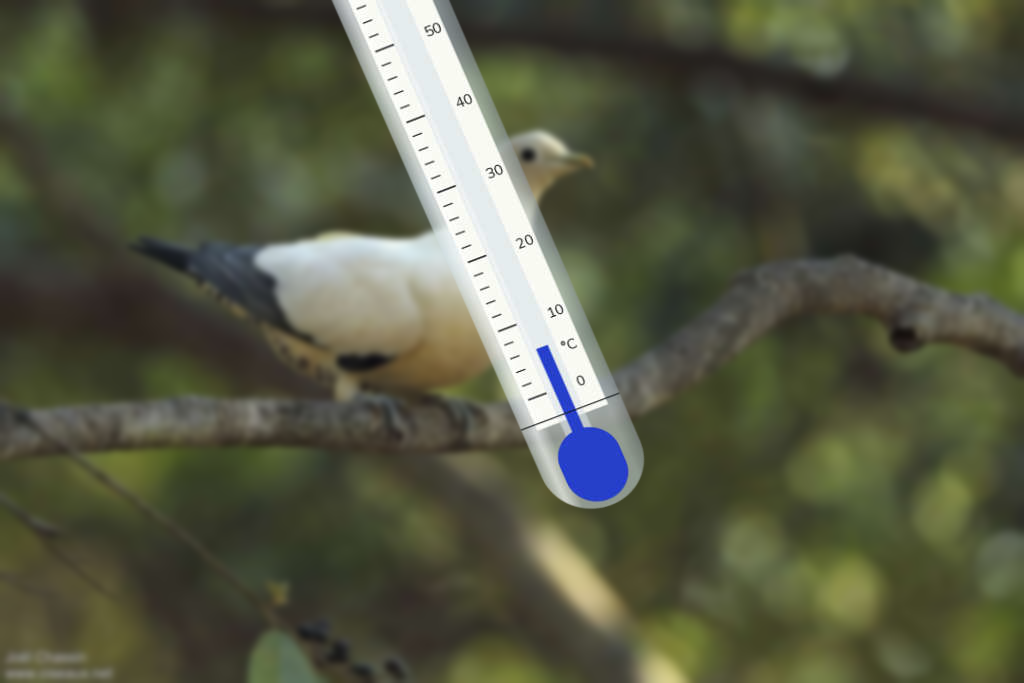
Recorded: value=6 unit=°C
